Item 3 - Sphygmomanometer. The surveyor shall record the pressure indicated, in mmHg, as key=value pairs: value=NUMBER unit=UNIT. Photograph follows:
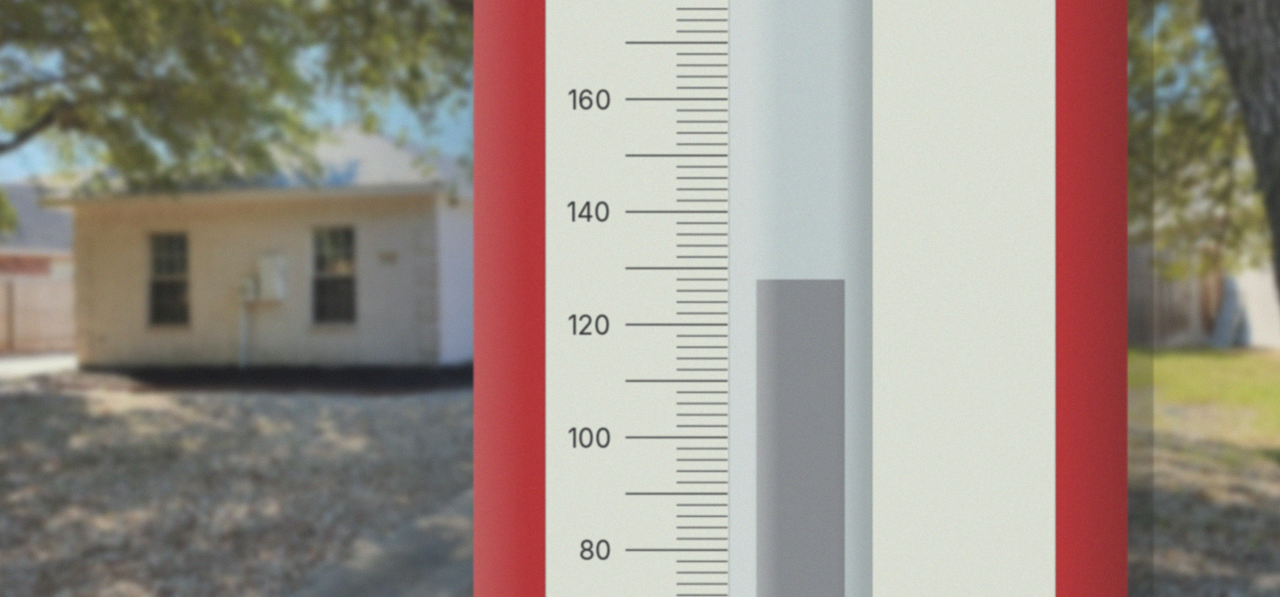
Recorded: value=128 unit=mmHg
